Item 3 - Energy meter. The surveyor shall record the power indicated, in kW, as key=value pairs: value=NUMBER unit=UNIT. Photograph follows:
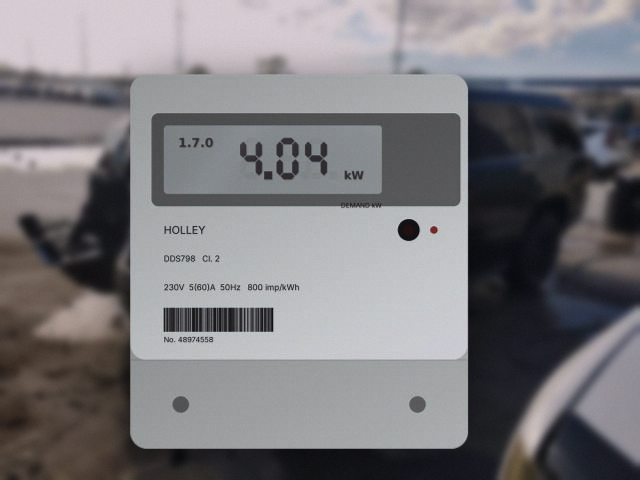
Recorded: value=4.04 unit=kW
